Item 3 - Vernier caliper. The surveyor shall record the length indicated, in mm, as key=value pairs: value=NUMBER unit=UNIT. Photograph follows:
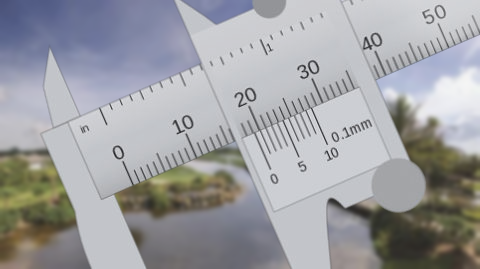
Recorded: value=19.2 unit=mm
